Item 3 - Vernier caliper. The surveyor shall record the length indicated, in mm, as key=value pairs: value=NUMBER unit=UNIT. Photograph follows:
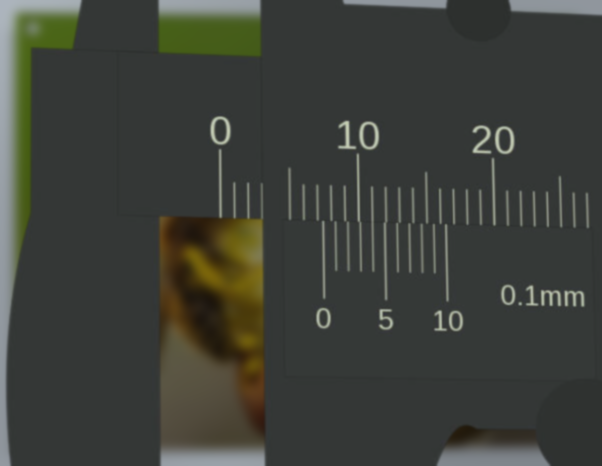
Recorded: value=7.4 unit=mm
